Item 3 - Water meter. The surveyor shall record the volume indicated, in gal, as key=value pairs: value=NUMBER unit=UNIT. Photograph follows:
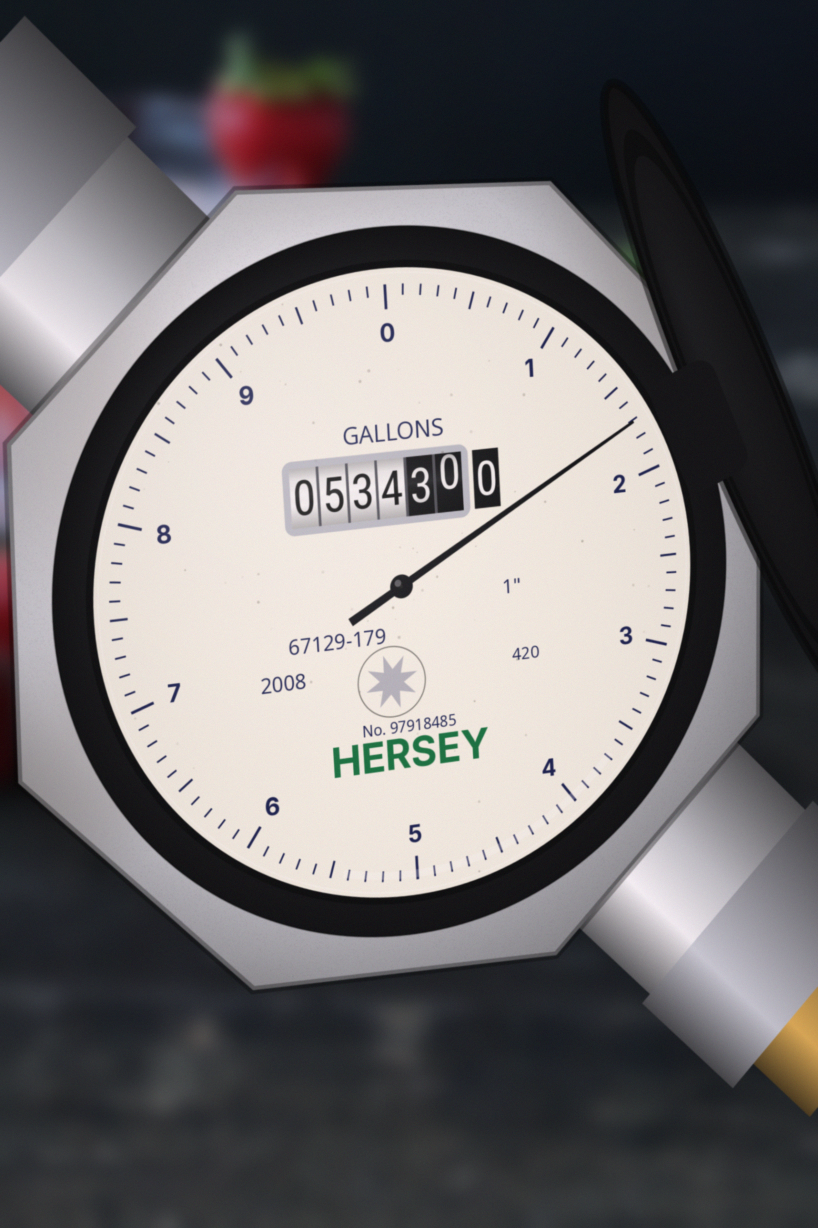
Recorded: value=534301.7 unit=gal
